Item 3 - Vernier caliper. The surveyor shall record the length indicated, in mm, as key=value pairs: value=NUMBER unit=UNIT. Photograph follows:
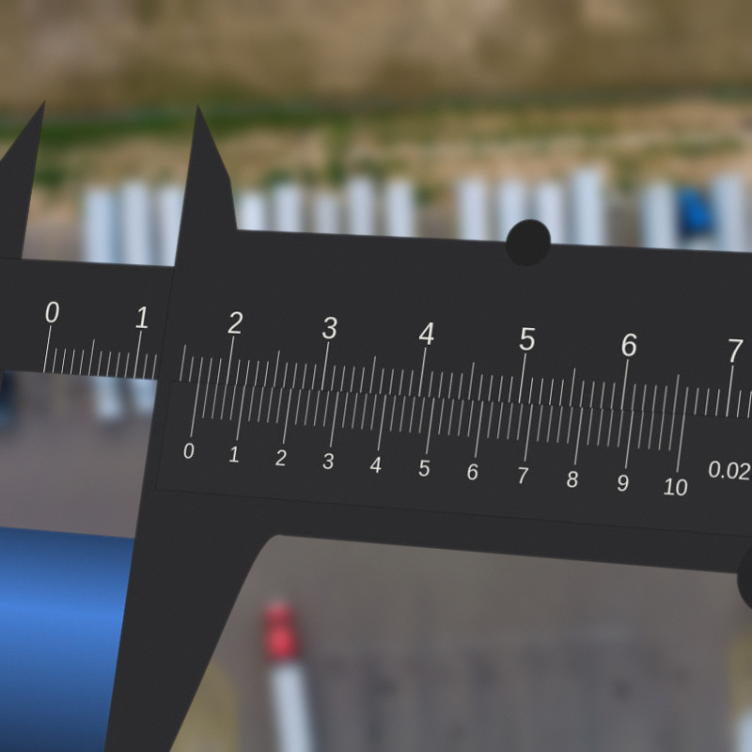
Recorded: value=17.0 unit=mm
